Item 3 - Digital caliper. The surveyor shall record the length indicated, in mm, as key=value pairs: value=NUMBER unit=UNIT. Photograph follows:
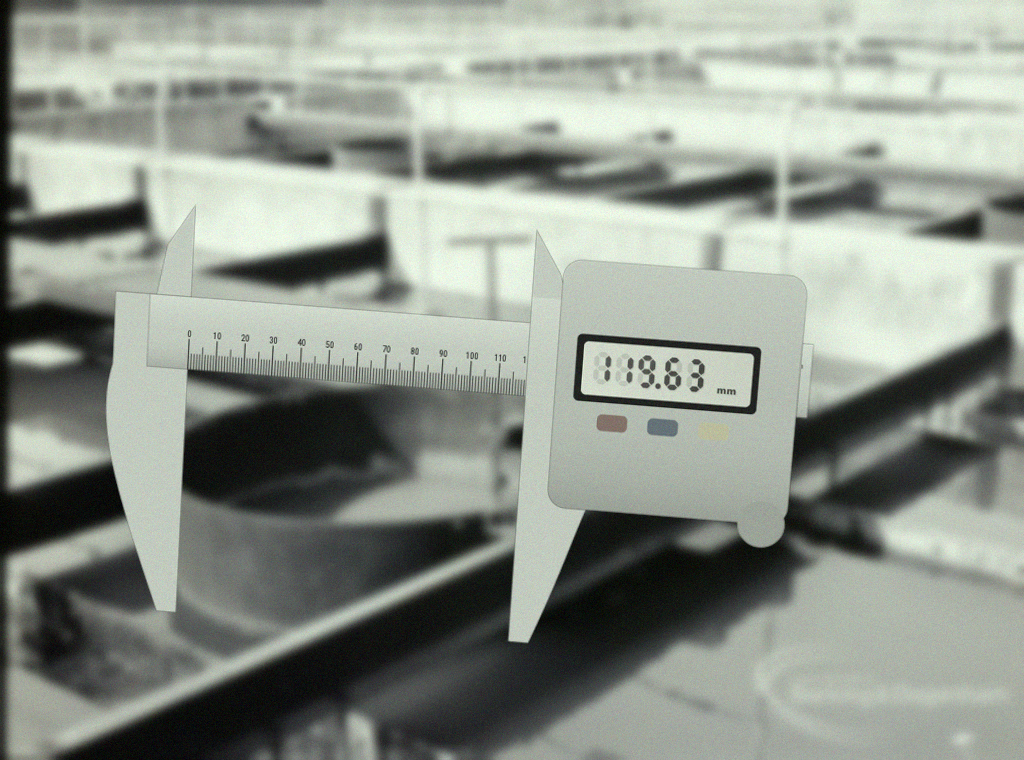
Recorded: value=119.63 unit=mm
